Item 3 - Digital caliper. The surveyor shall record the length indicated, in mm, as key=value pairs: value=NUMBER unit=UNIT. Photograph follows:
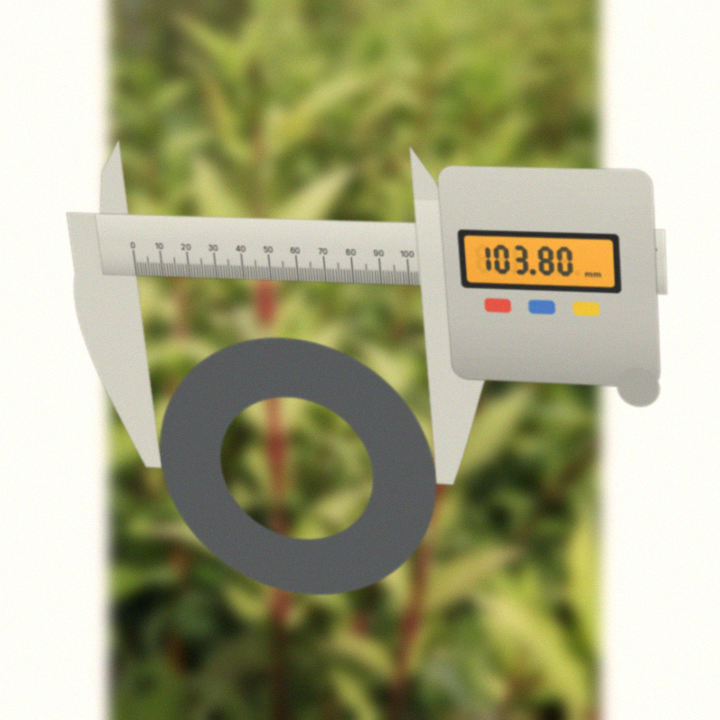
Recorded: value=103.80 unit=mm
